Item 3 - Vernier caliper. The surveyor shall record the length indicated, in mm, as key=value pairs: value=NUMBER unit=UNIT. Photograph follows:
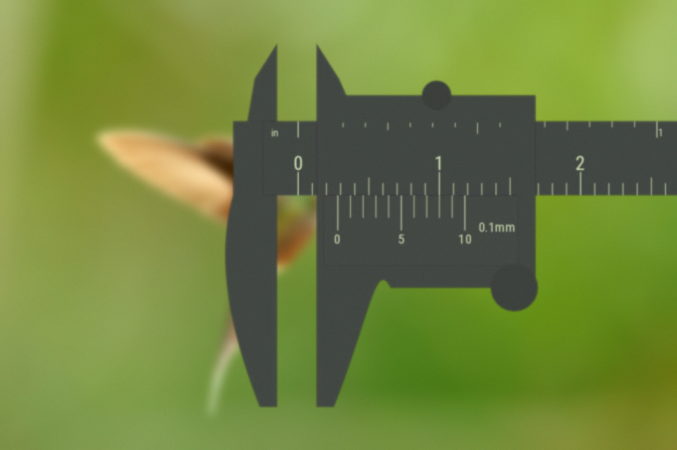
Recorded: value=2.8 unit=mm
